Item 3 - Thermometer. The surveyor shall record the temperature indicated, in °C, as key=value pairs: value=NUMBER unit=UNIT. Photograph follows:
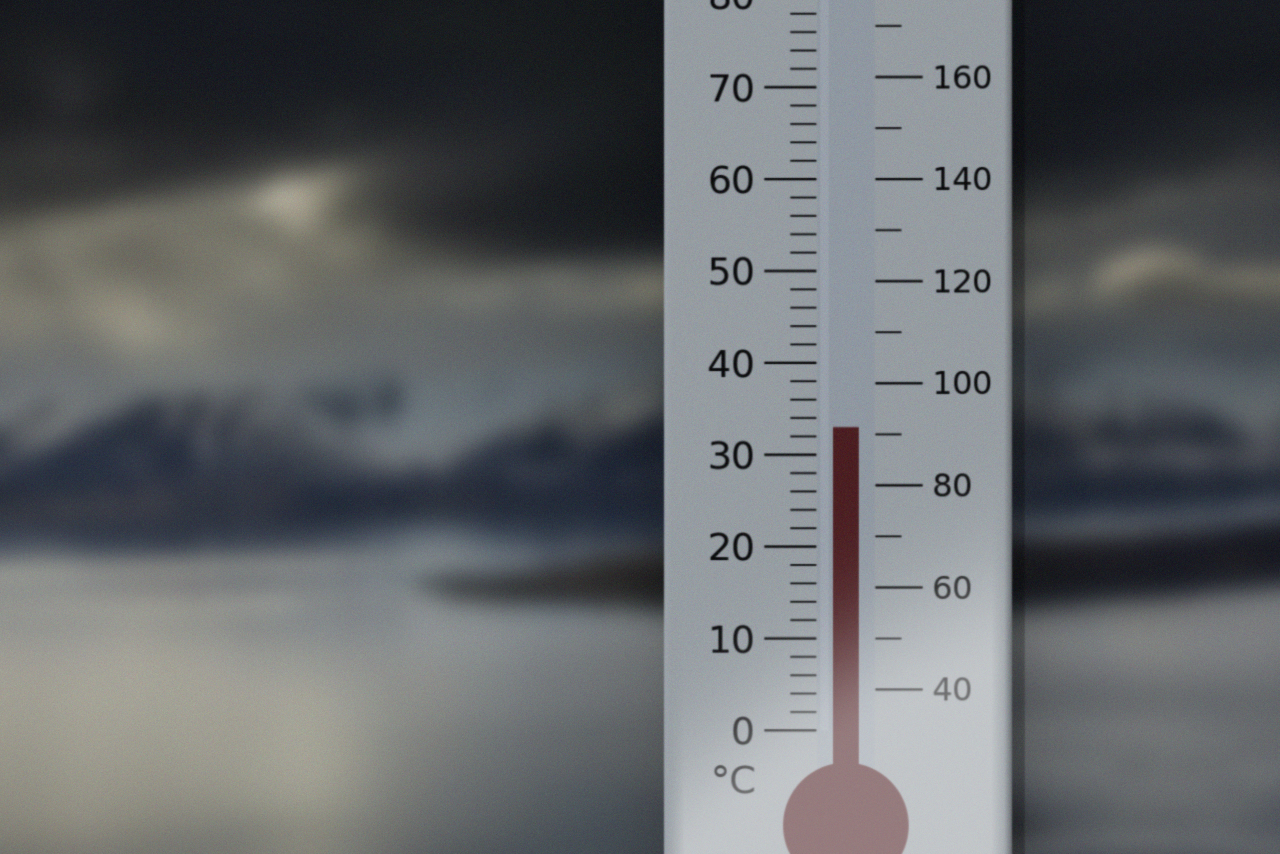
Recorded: value=33 unit=°C
